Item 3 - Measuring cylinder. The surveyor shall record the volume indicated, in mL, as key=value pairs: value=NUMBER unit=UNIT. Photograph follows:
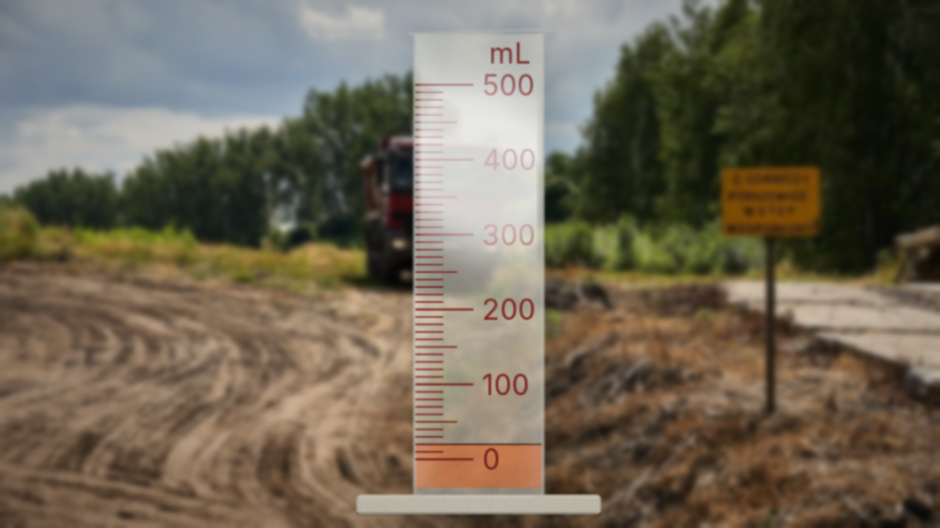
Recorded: value=20 unit=mL
